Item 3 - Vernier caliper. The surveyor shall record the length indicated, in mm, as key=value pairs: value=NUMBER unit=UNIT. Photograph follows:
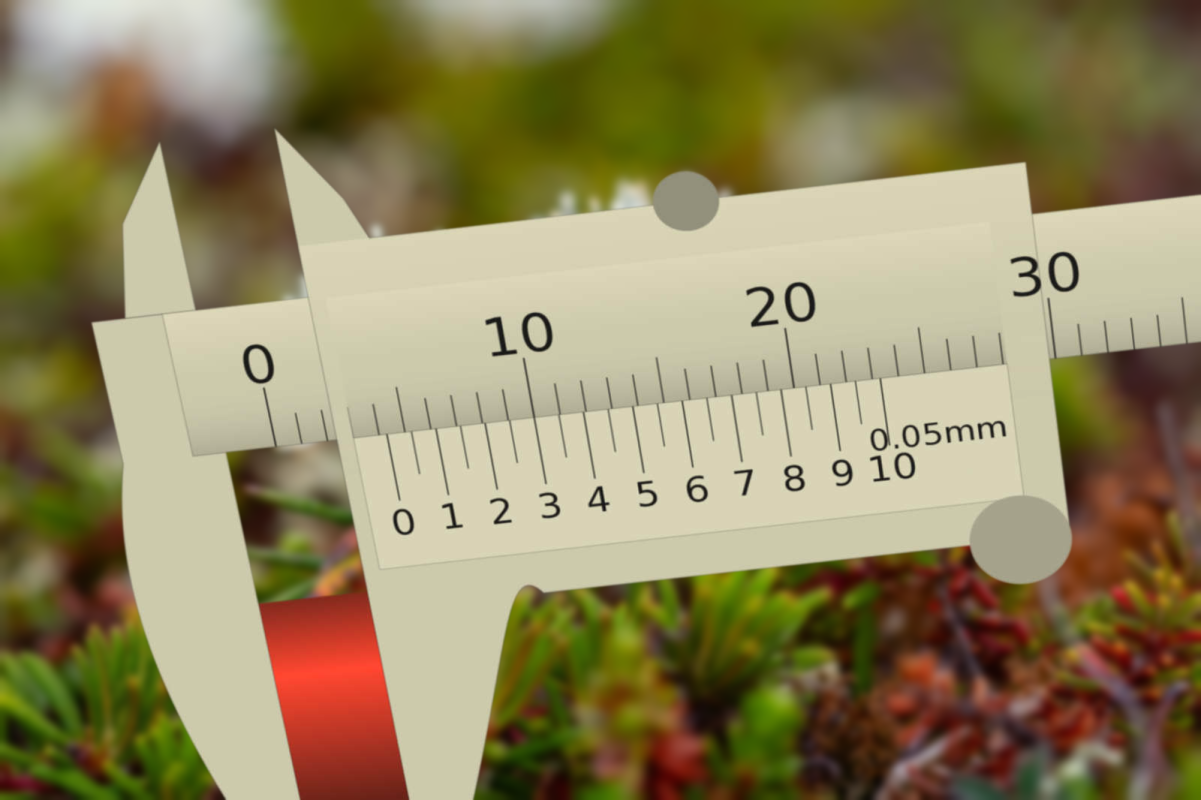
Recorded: value=4.30 unit=mm
